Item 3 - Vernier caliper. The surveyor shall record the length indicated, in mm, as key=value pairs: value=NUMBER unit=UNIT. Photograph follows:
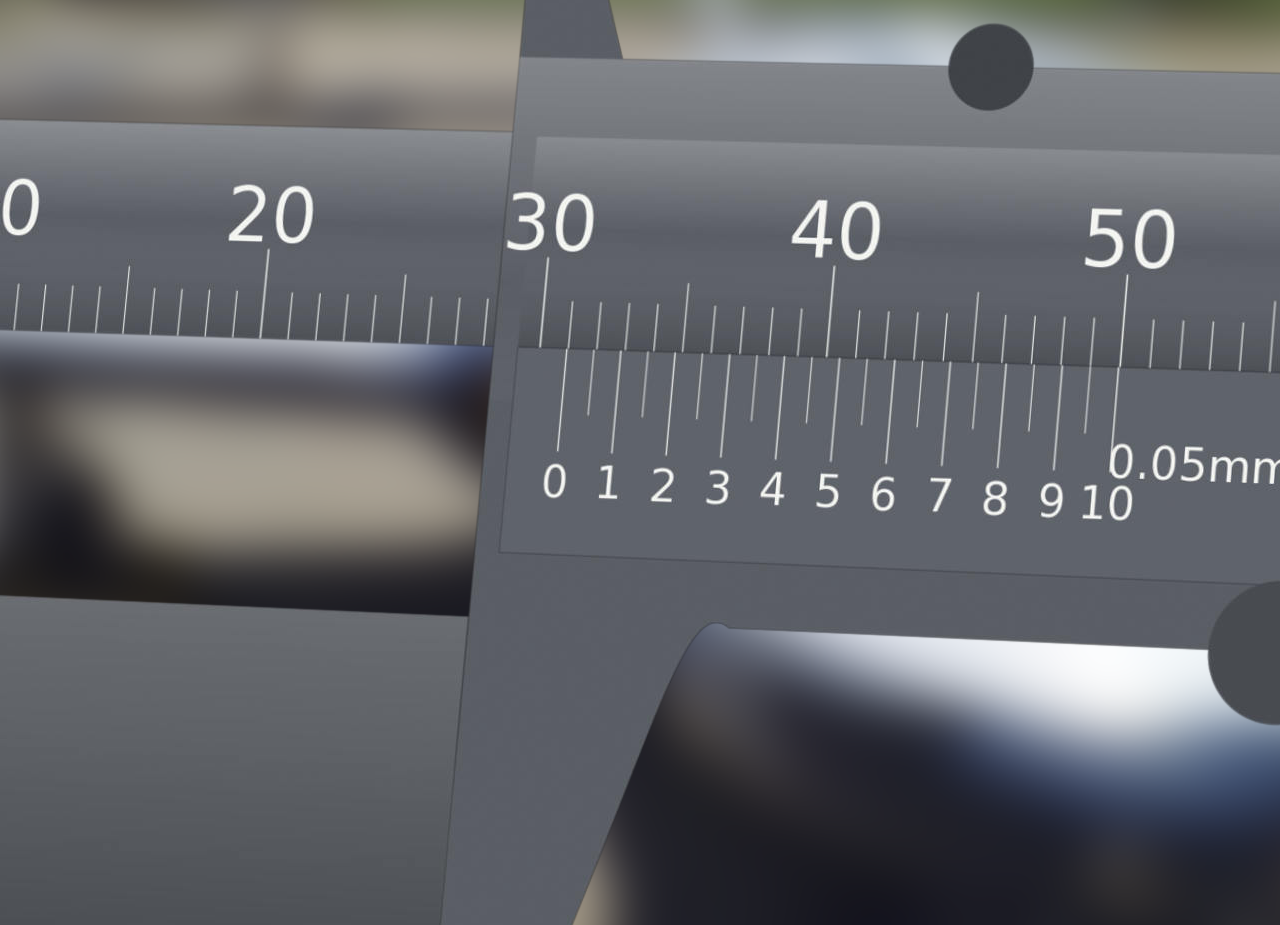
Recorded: value=30.95 unit=mm
